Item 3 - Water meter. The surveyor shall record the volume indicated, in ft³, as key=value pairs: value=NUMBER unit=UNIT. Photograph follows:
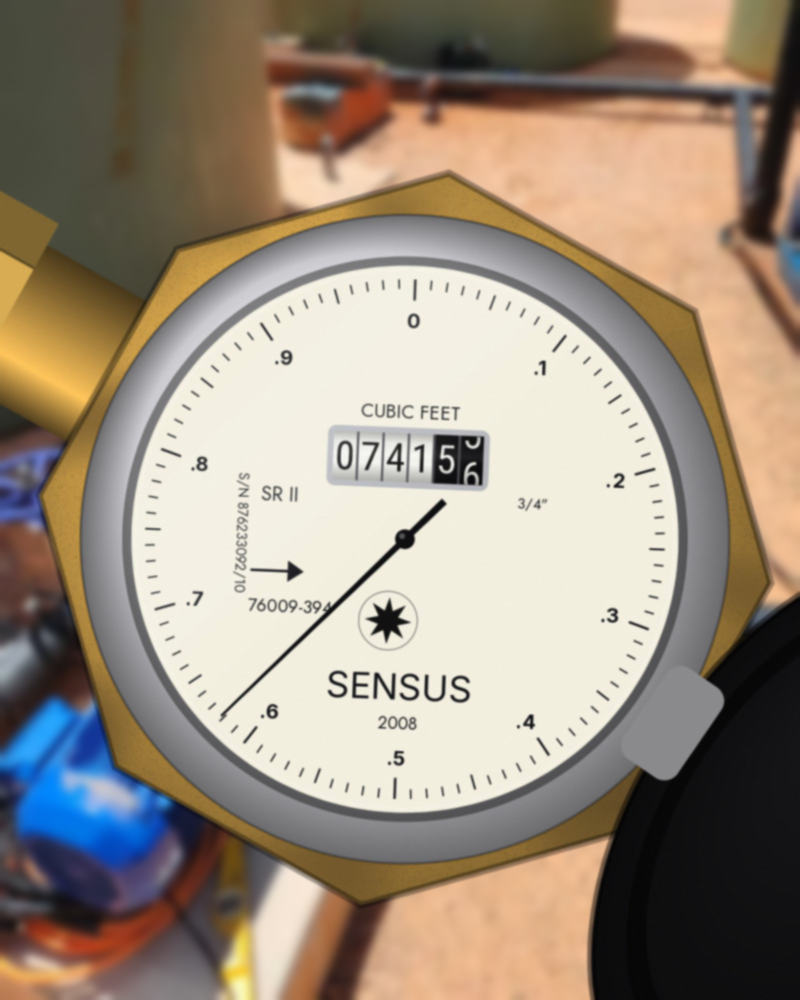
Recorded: value=74155.62 unit=ft³
